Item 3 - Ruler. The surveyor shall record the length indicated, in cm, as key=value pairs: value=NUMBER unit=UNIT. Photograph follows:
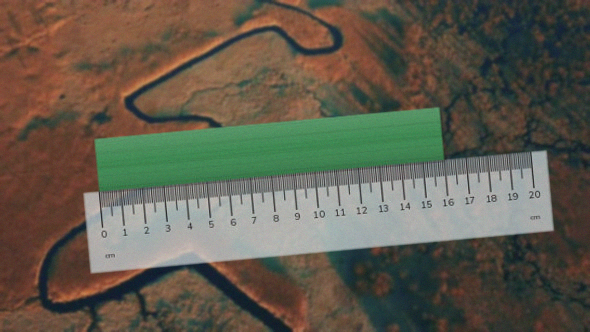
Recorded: value=16 unit=cm
